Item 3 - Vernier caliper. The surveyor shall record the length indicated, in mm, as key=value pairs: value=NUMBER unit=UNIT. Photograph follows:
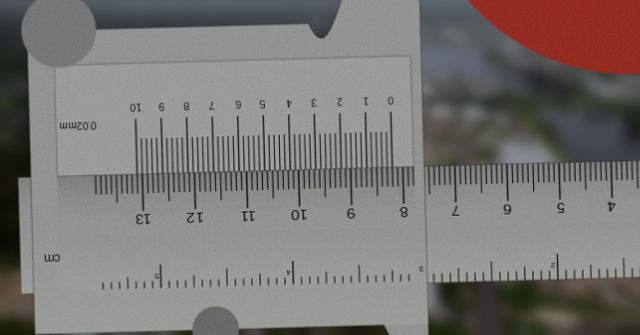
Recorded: value=82.0 unit=mm
